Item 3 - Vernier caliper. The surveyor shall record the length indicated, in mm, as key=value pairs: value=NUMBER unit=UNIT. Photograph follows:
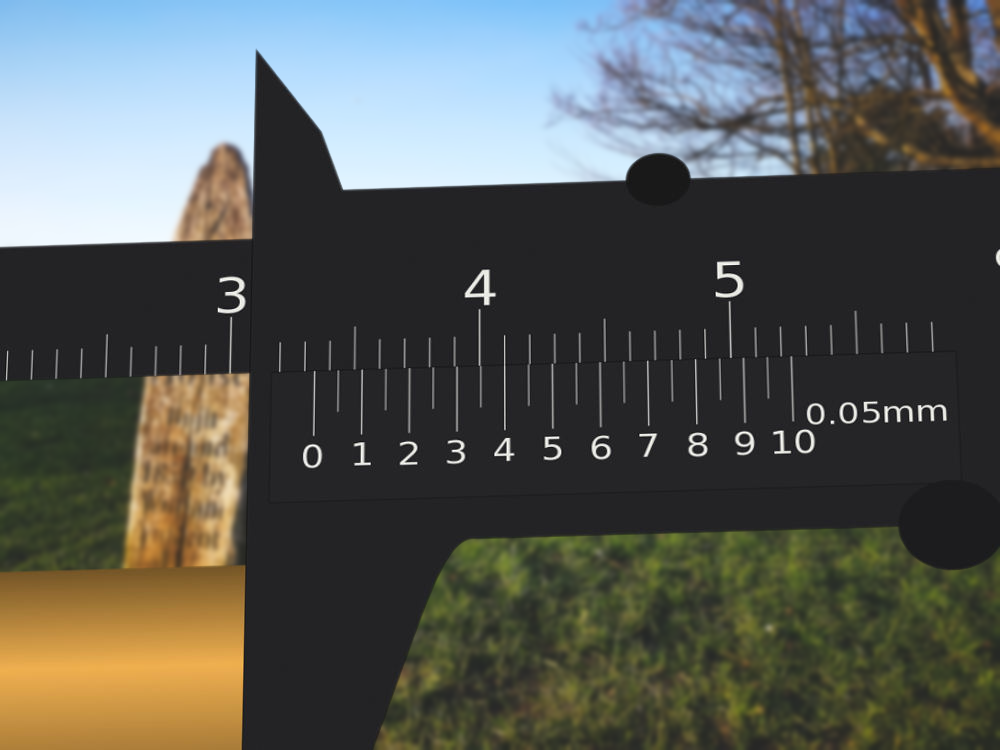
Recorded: value=33.40 unit=mm
